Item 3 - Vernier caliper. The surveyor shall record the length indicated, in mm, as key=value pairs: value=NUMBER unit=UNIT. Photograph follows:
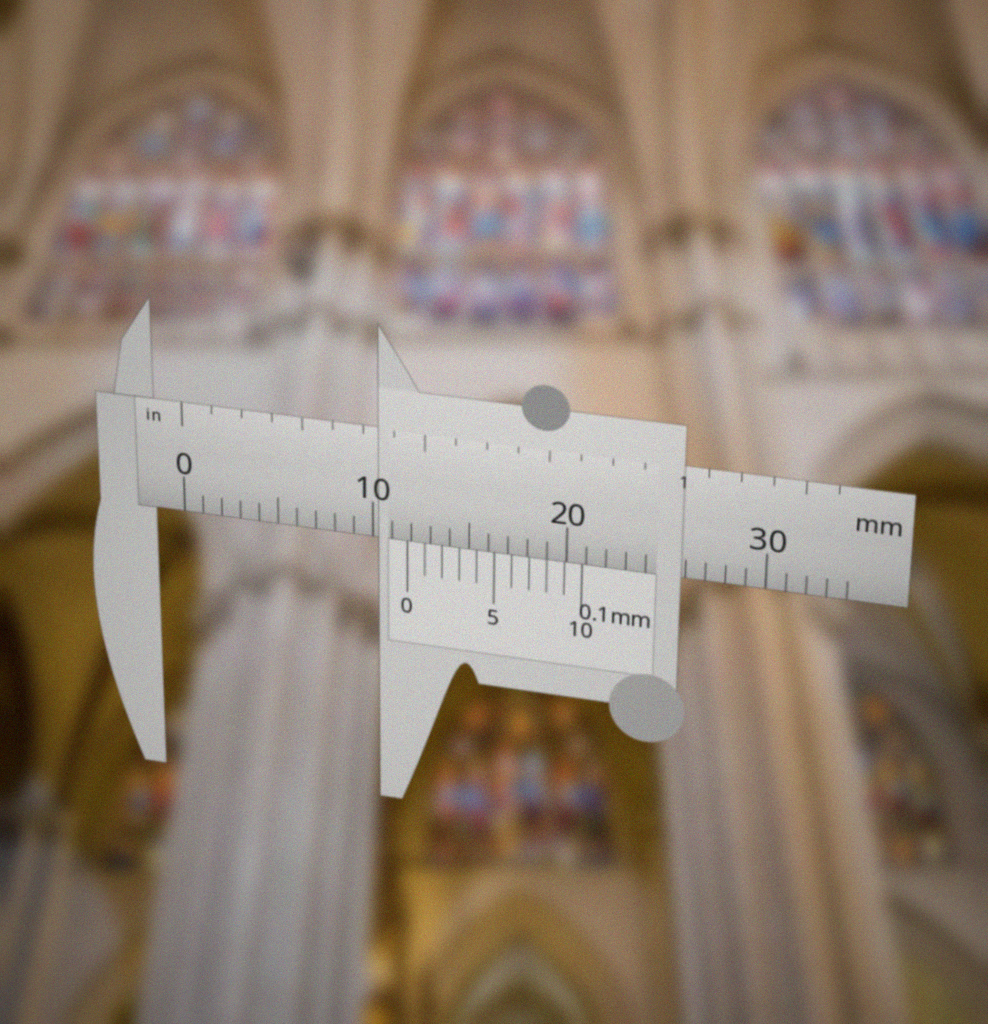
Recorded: value=11.8 unit=mm
